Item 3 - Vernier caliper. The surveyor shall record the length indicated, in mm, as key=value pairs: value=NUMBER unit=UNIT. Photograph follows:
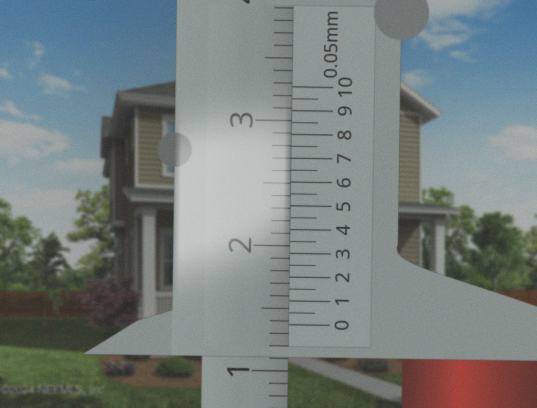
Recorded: value=13.7 unit=mm
